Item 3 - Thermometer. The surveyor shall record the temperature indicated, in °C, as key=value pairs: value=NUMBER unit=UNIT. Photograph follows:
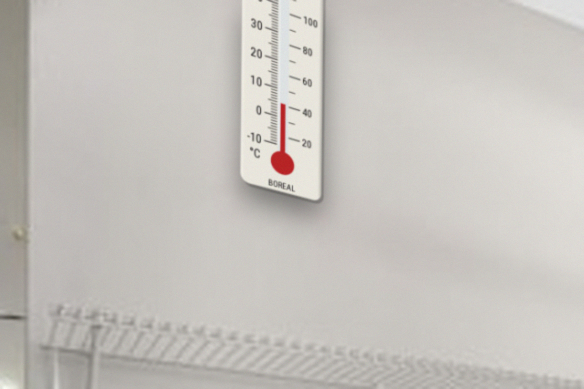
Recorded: value=5 unit=°C
